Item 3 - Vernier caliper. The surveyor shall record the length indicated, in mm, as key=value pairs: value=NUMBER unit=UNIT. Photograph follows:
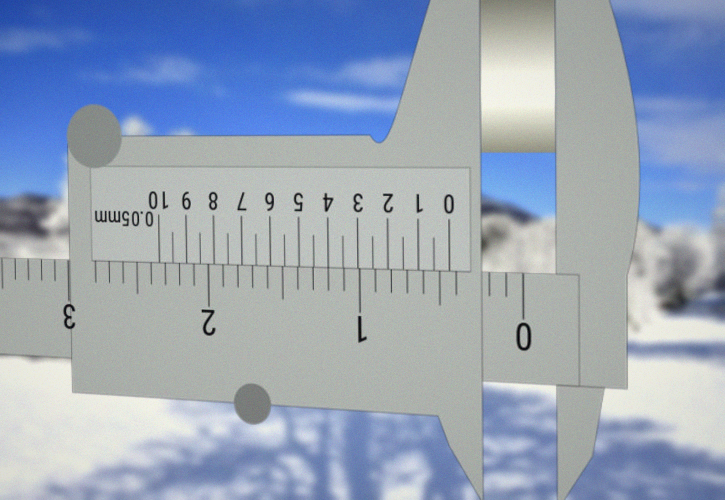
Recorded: value=4.4 unit=mm
